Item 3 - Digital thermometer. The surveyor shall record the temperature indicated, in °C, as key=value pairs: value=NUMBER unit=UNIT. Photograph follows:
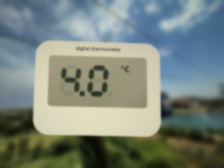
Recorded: value=4.0 unit=°C
